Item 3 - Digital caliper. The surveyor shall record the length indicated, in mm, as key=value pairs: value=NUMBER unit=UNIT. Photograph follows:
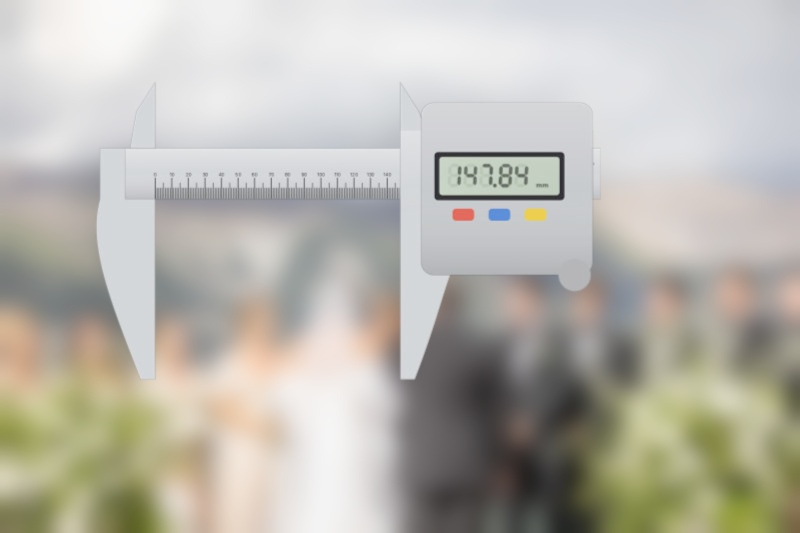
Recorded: value=147.84 unit=mm
